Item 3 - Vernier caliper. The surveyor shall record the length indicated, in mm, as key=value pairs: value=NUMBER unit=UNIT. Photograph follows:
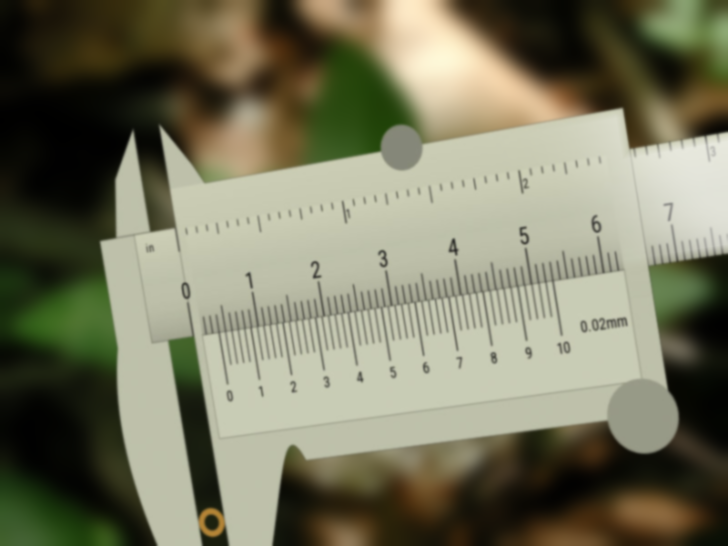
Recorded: value=4.0 unit=mm
